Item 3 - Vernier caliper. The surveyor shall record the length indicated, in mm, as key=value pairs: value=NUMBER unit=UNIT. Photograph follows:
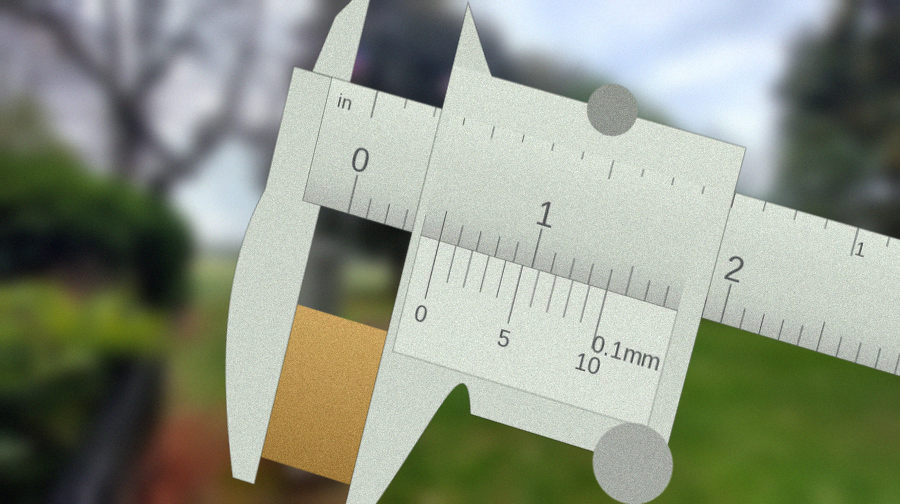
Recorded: value=5.0 unit=mm
